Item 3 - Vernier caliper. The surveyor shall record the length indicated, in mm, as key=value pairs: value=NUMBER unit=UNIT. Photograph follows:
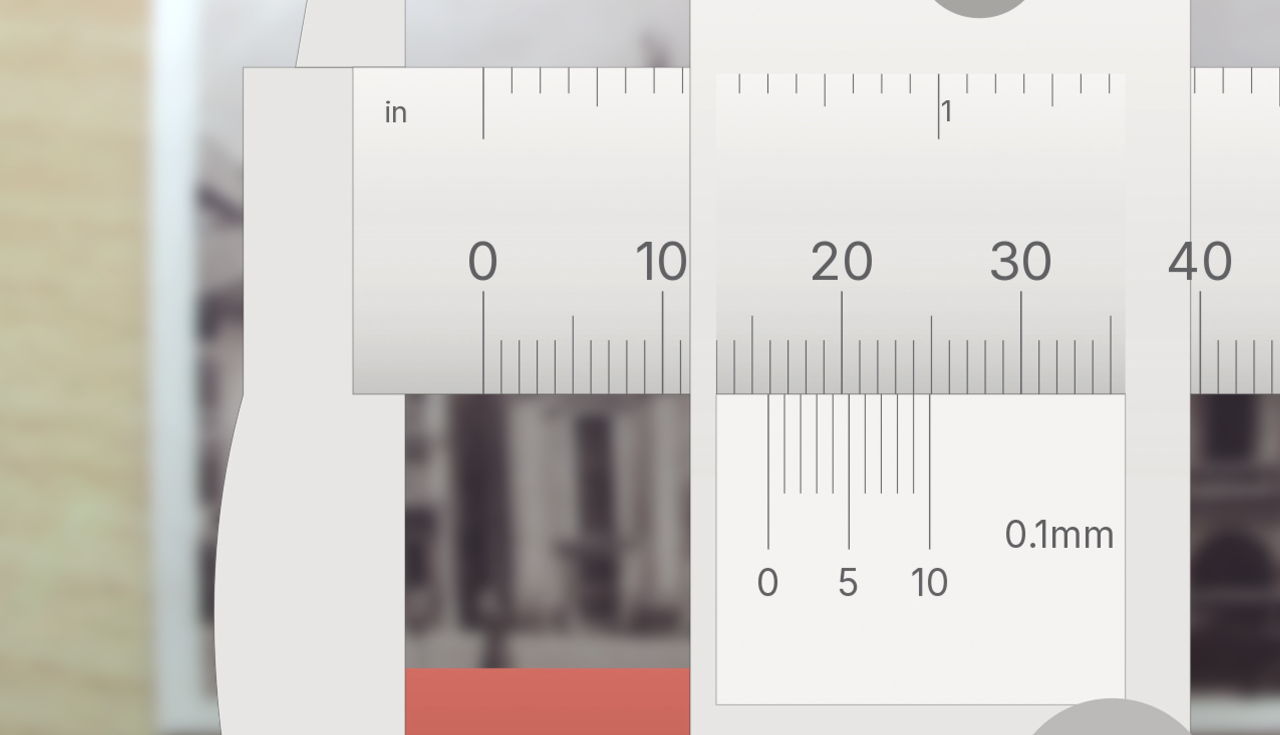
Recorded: value=15.9 unit=mm
